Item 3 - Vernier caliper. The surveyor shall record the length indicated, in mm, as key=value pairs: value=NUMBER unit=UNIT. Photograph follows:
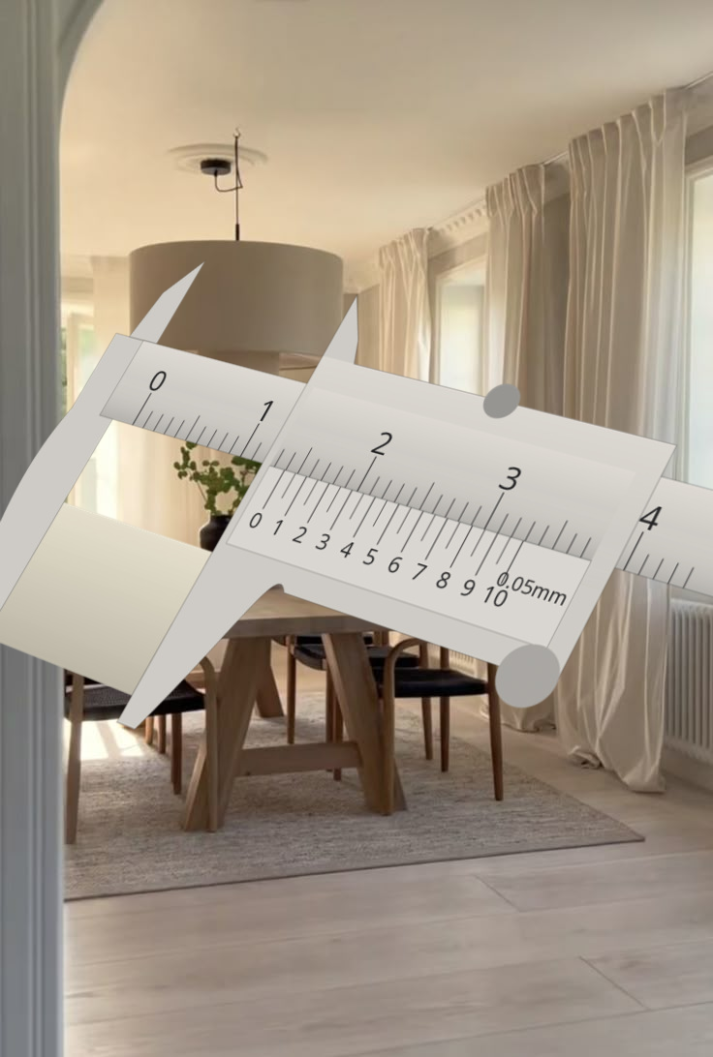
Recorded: value=13.9 unit=mm
